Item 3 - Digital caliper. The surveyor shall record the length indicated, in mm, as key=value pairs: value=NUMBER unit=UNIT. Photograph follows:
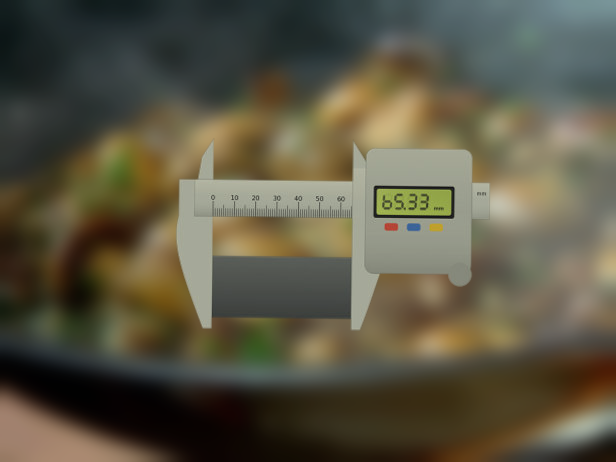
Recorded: value=65.33 unit=mm
